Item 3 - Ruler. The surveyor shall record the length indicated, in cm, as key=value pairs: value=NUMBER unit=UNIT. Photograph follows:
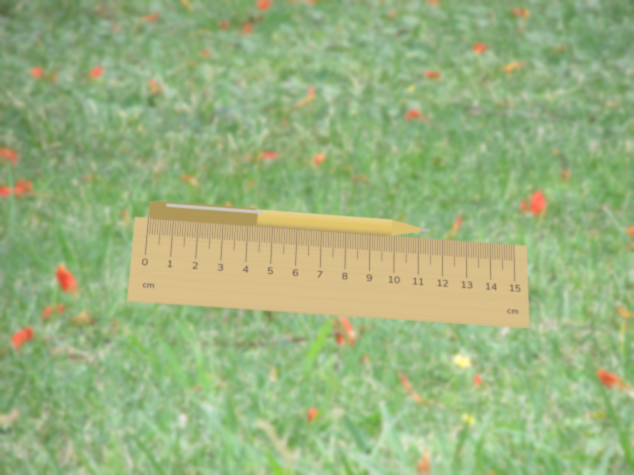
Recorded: value=11.5 unit=cm
